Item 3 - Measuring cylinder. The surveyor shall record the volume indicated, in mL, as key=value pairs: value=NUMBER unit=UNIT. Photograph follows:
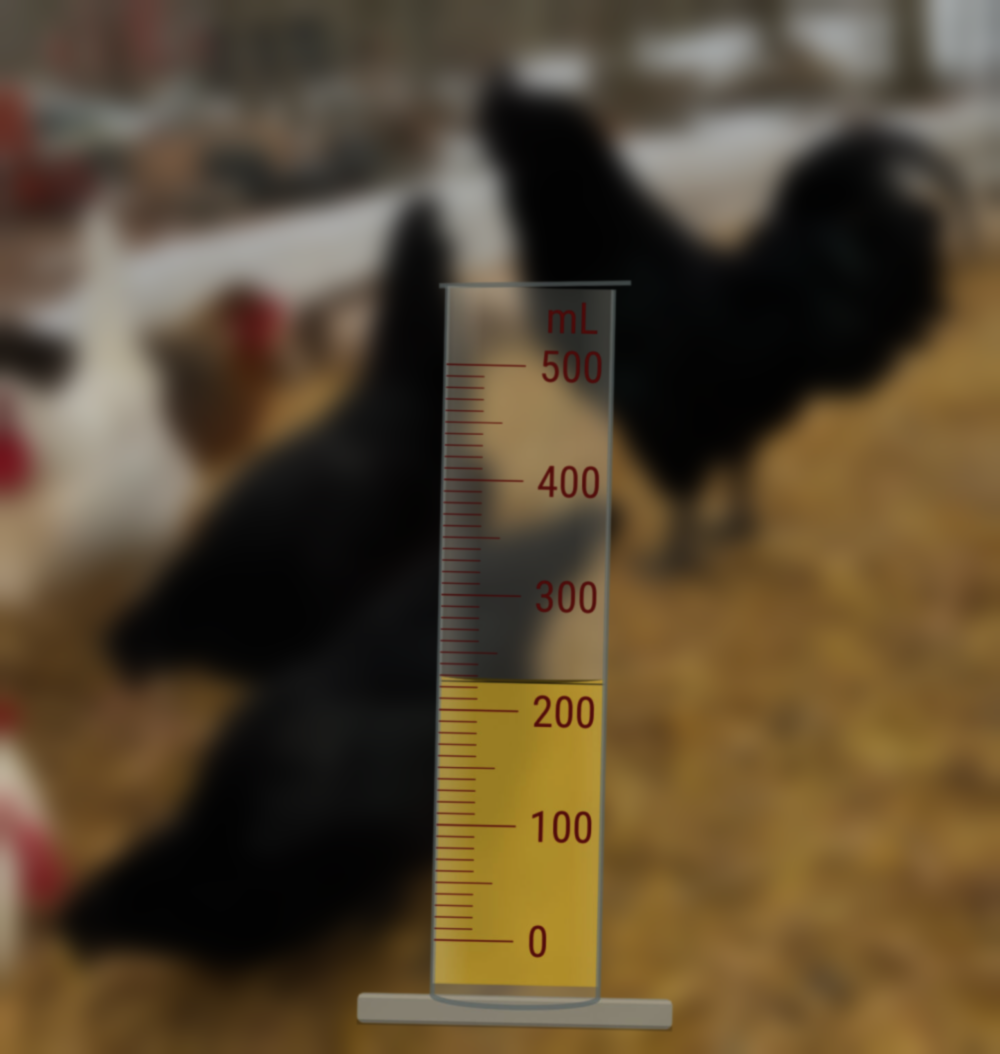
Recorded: value=225 unit=mL
